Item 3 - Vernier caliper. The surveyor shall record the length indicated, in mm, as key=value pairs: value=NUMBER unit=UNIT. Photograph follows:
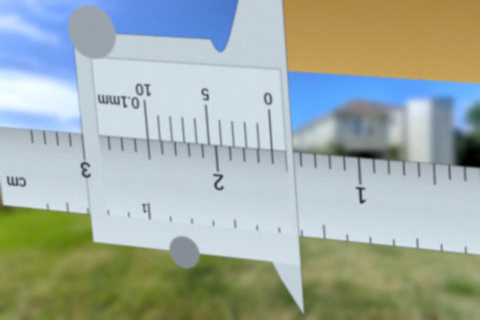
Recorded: value=16.0 unit=mm
